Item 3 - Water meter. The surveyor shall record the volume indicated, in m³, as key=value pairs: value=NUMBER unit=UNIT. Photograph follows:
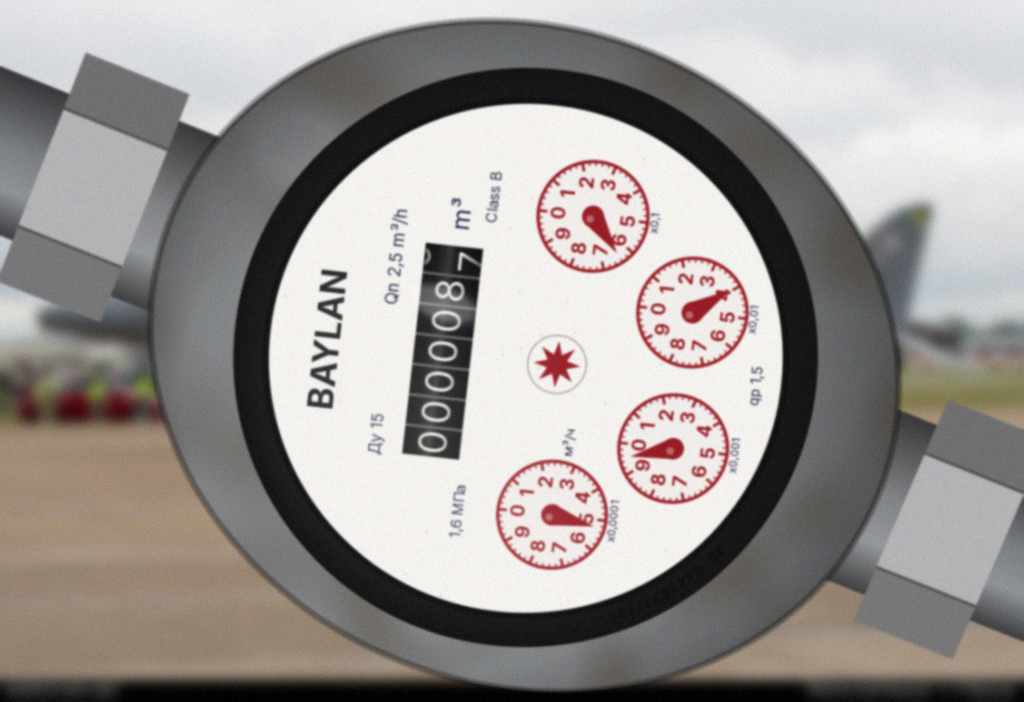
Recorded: value=86.6395 unit=m³
